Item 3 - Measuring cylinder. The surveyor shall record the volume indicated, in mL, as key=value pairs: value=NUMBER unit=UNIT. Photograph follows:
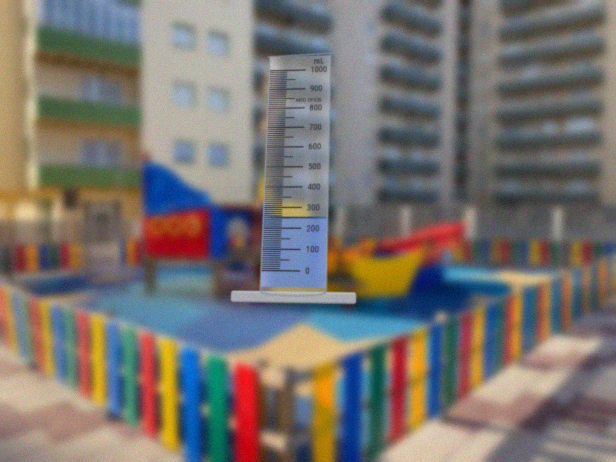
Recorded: value=250 unit=mL
